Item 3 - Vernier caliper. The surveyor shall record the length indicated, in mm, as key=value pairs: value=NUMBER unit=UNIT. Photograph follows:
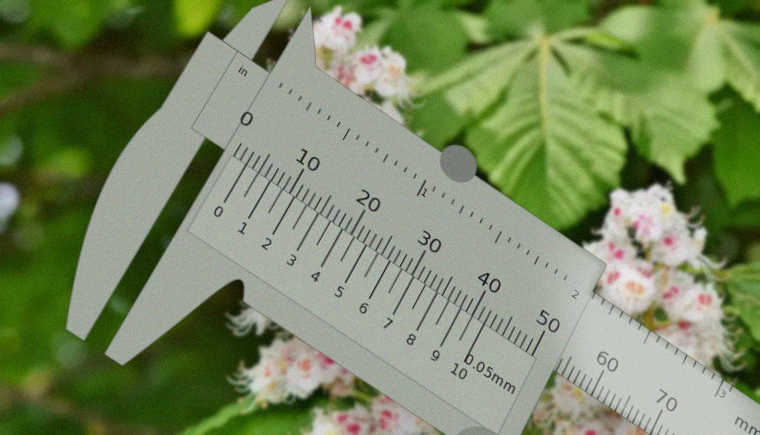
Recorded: value=3.0 unit=mm
